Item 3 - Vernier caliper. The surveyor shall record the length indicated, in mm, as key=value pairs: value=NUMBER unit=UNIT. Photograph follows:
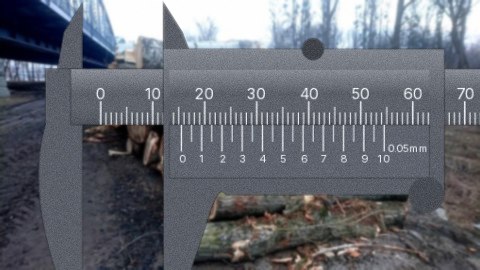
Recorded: value=15.5 unit=mm
